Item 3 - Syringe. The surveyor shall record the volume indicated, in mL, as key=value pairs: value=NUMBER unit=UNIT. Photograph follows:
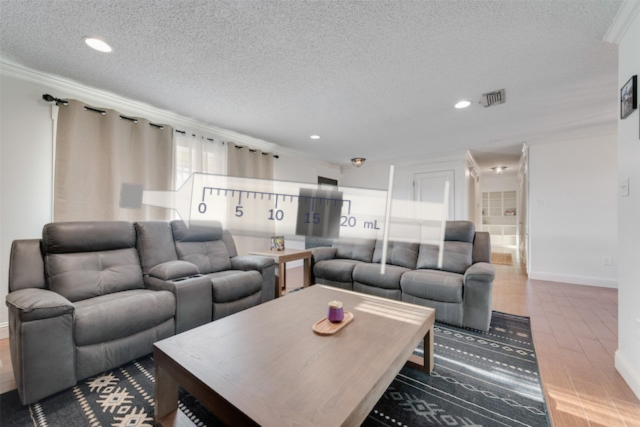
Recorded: value=13 unit=mL
